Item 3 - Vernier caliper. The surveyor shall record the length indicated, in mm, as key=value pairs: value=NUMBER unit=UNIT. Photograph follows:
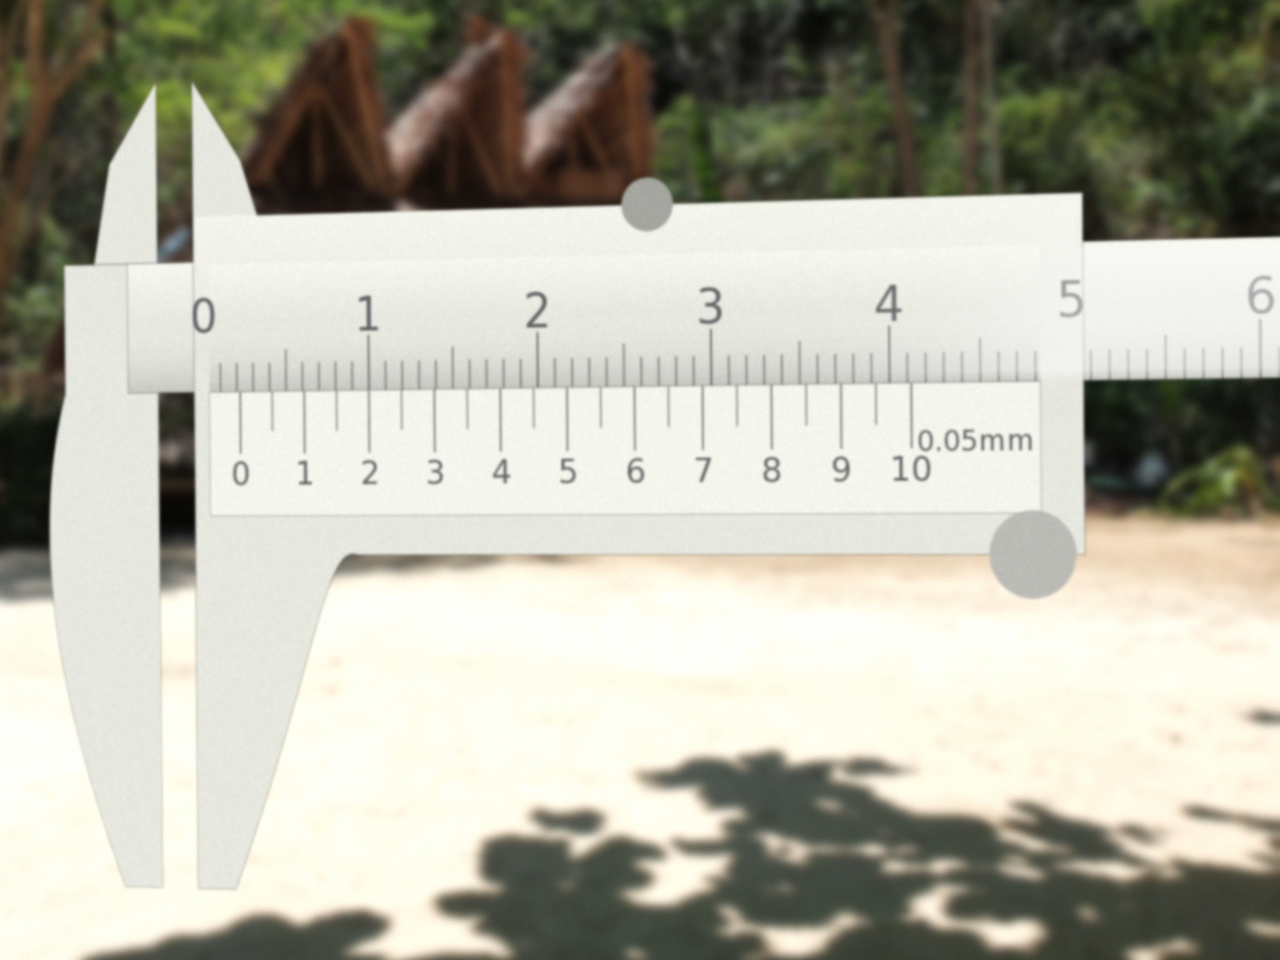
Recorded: value=2.2 unit=mm
